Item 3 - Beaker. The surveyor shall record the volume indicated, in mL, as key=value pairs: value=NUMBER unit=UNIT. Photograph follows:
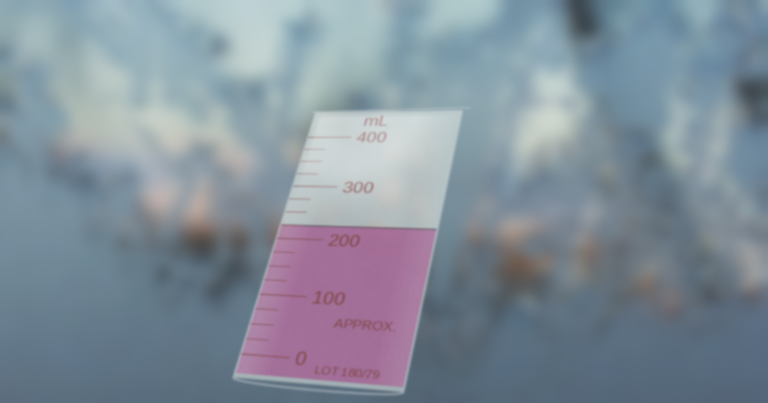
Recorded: value=225 unit=mL
